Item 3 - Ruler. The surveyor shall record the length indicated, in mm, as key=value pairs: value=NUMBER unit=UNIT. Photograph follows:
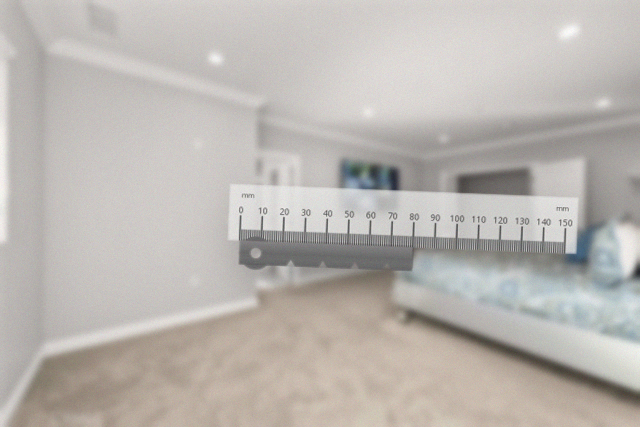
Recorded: value=80 unit=mm
